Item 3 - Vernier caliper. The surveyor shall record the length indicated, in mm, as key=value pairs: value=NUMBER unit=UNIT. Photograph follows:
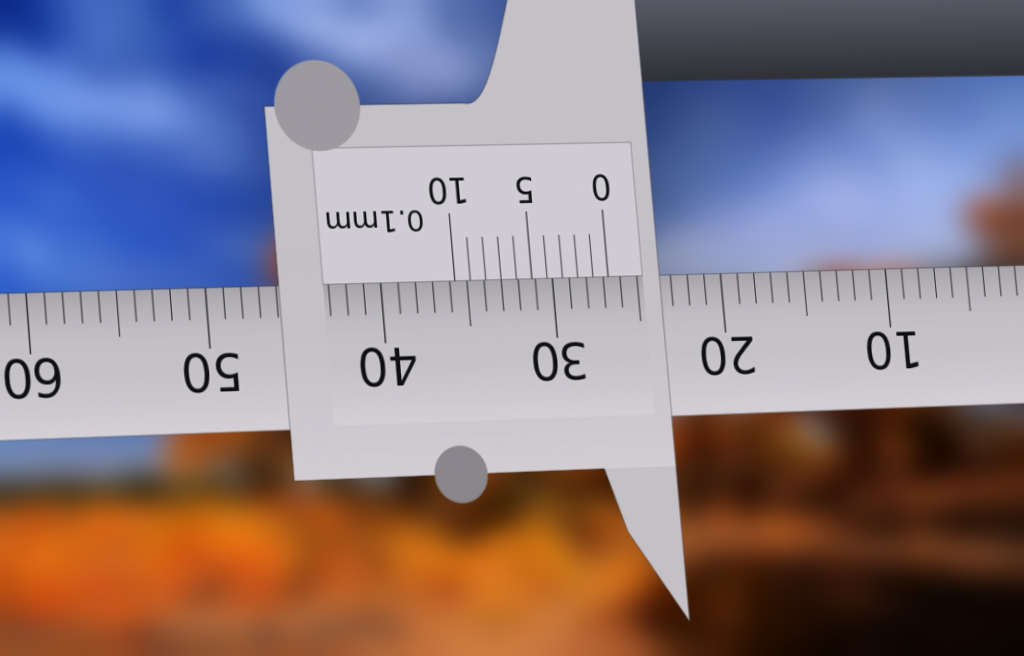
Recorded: value=26.7 unit=mm
